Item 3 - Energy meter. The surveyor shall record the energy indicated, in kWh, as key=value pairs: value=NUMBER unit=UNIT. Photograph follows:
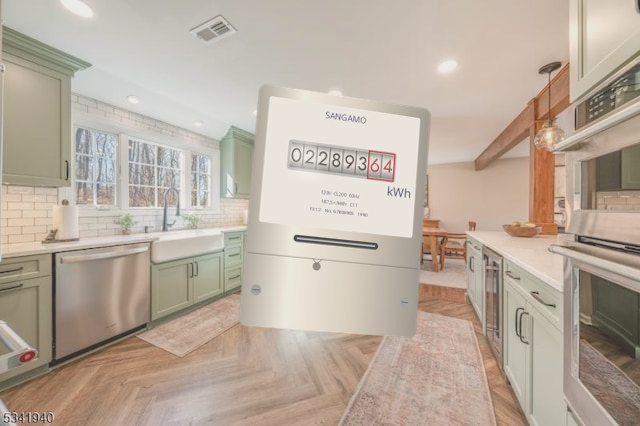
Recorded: value=22893.64 unit=kWh
